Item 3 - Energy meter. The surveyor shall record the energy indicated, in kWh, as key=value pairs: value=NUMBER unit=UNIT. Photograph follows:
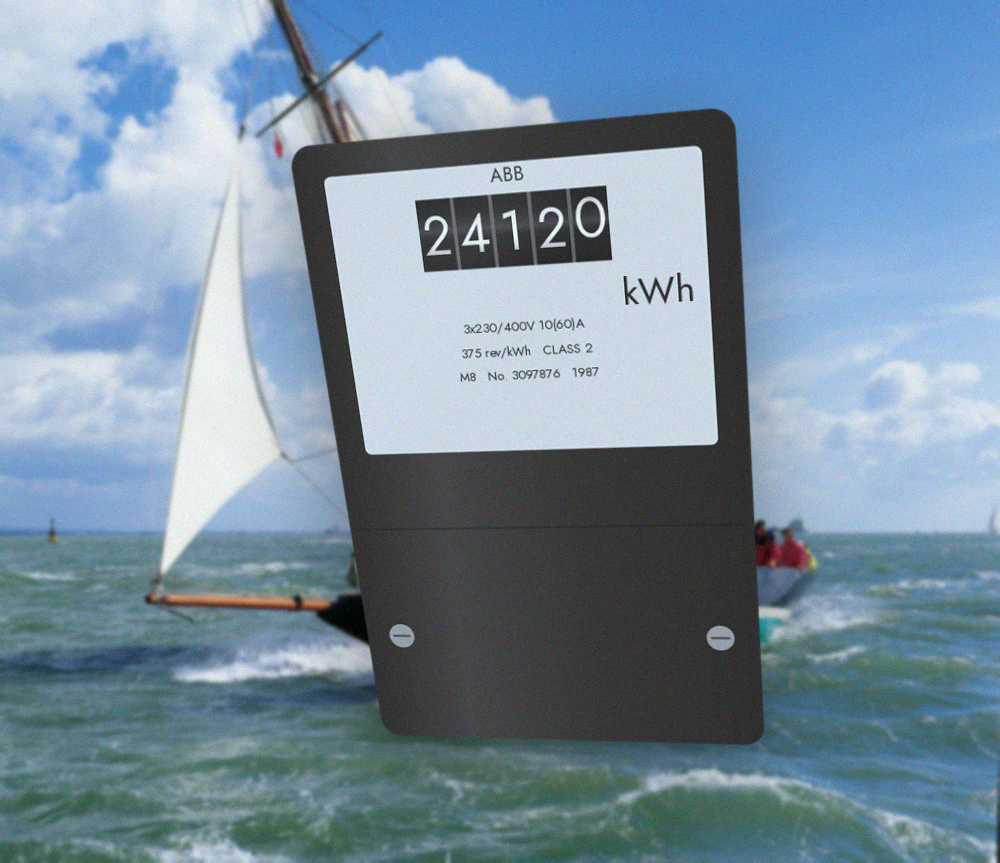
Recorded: value=24120 unit=kWh
